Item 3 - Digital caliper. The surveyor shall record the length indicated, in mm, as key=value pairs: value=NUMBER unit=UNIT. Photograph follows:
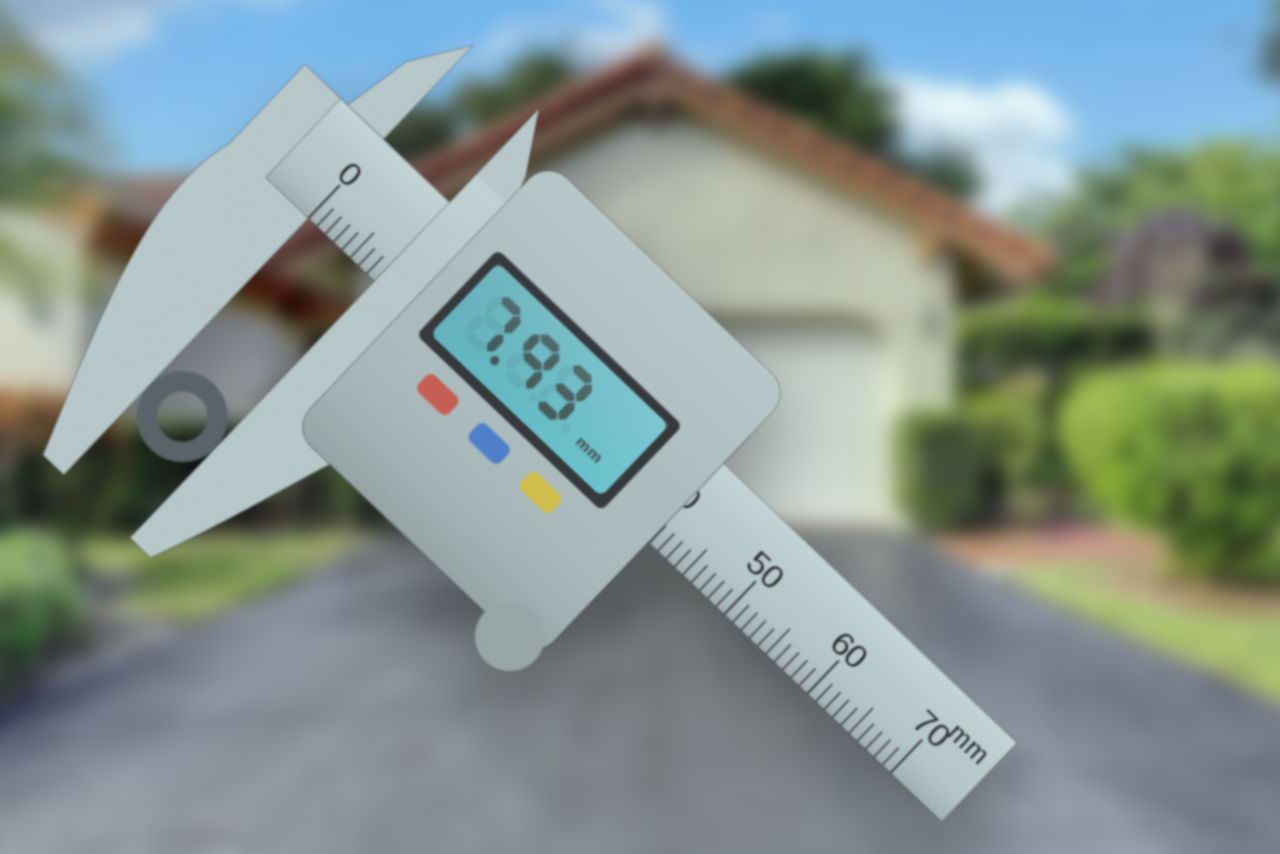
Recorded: value=7.93 unit=mm
